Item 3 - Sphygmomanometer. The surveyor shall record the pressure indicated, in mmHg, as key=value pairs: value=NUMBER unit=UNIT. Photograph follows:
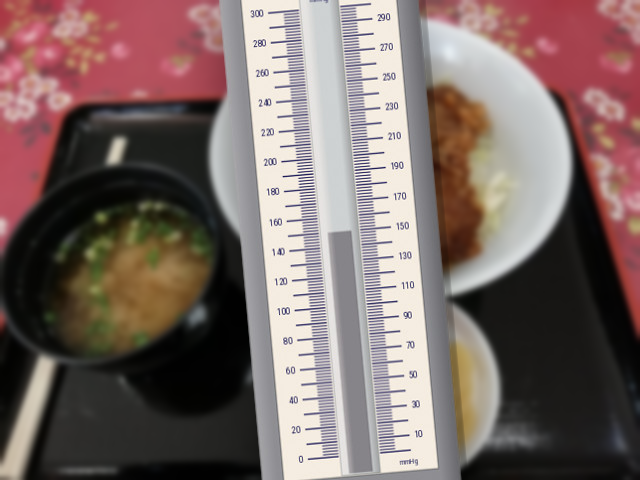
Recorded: value=150 unit=mmHg
